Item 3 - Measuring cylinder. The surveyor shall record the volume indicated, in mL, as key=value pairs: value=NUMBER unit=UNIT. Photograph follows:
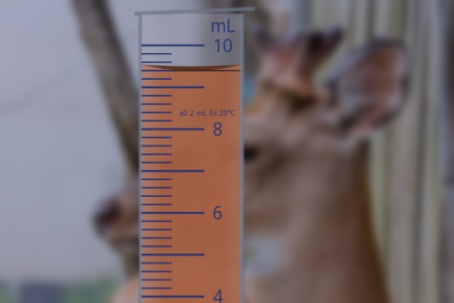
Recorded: value=9.4 unit=mL
